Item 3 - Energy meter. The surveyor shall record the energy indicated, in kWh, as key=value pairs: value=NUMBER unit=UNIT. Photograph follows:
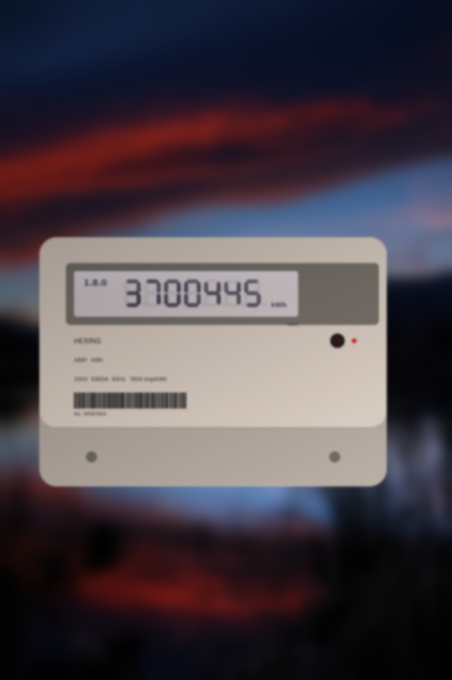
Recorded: value=3700445 unit=kWh
